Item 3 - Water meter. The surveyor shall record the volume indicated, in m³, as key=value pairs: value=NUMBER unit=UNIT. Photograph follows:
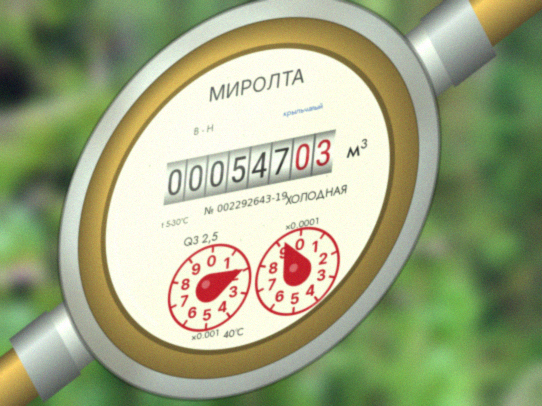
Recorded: value=547.0319 unit=m³
